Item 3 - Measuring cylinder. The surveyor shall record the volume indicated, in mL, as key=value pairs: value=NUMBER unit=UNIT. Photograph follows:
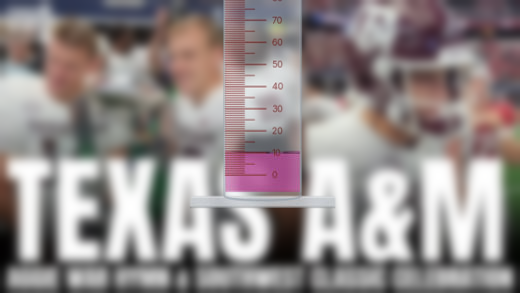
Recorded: value=10 unit=mL
